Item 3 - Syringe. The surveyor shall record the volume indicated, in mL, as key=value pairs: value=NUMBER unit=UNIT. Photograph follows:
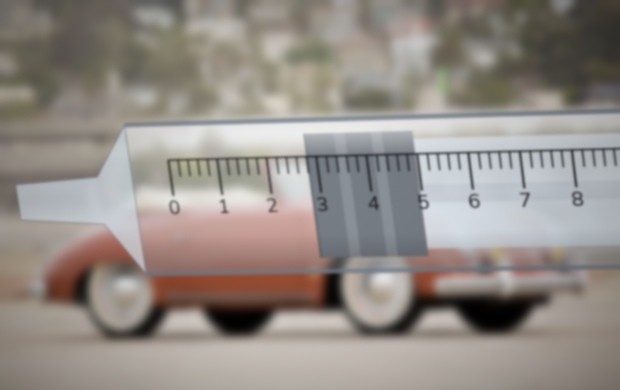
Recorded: value=2.8 unit=mL
